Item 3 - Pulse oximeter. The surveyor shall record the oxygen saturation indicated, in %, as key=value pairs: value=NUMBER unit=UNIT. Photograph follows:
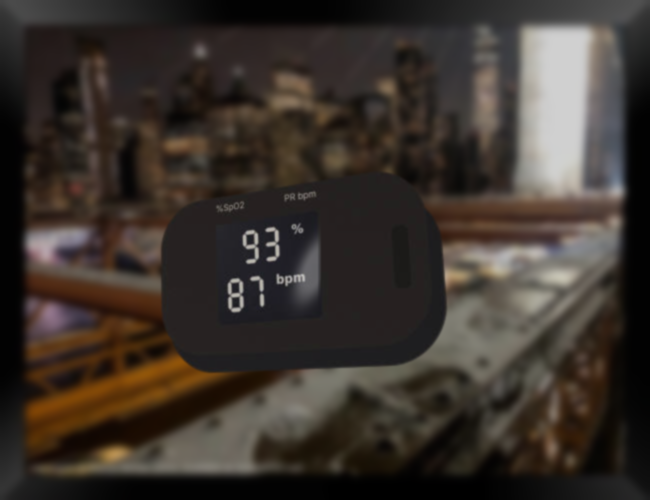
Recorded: value=93 unit=%
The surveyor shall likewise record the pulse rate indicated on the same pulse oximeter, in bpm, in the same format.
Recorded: value=87 unit=bpm
